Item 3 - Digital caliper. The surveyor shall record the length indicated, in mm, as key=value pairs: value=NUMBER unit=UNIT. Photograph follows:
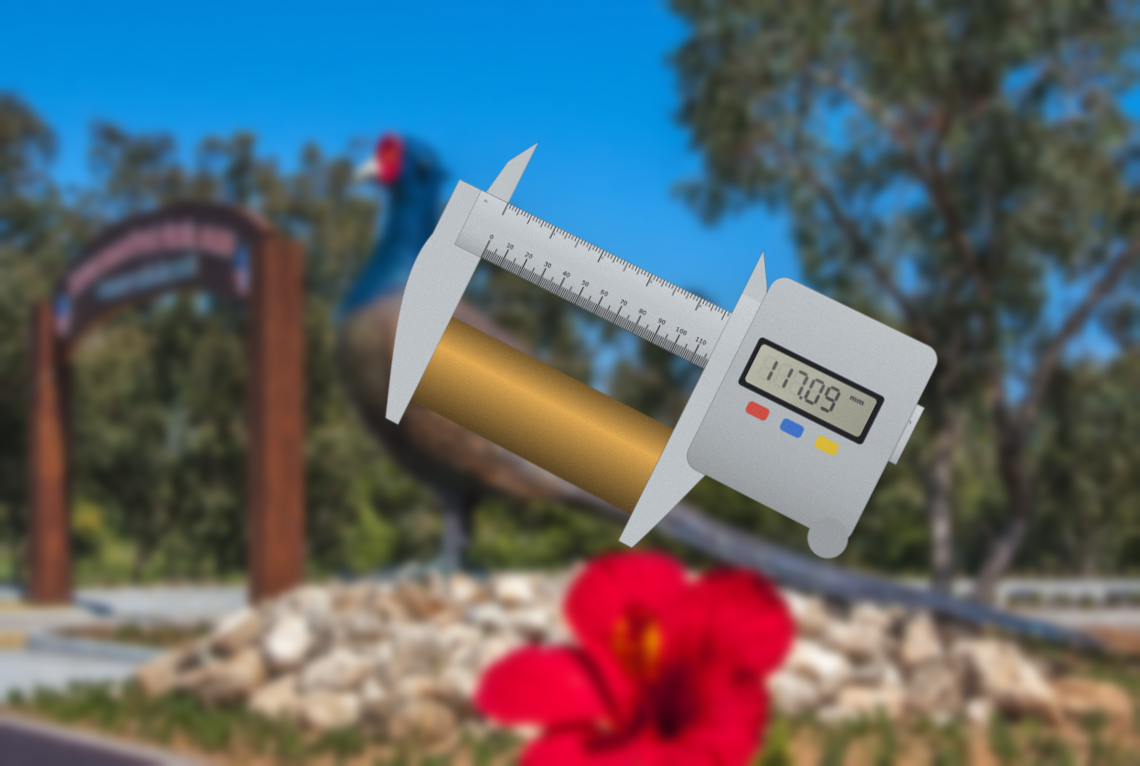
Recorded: value=117.09 unit=mm
